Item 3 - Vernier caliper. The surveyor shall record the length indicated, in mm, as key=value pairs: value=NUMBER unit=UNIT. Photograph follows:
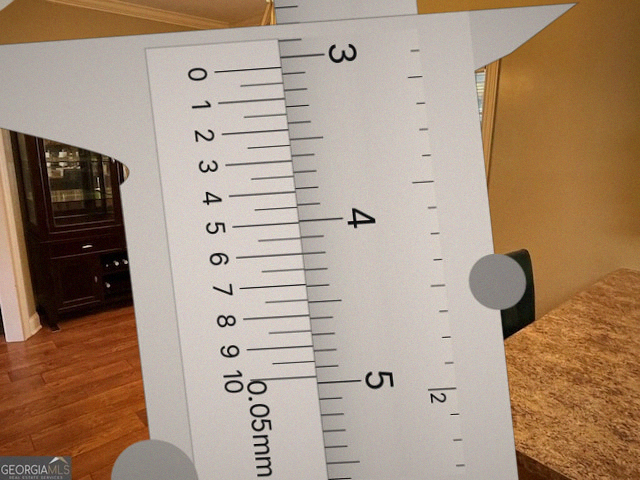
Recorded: value=30.6 unit=mm
